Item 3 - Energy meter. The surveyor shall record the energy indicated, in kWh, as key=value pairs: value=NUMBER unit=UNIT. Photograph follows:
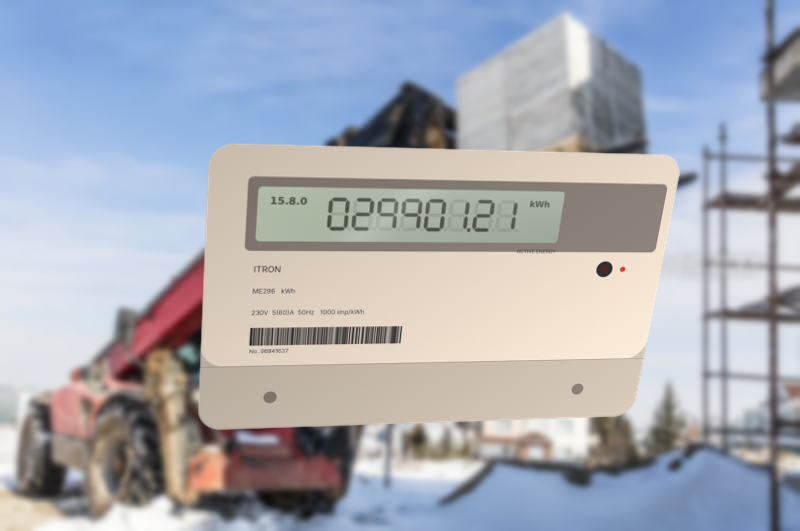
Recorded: value=29901.21 unit=kWh
